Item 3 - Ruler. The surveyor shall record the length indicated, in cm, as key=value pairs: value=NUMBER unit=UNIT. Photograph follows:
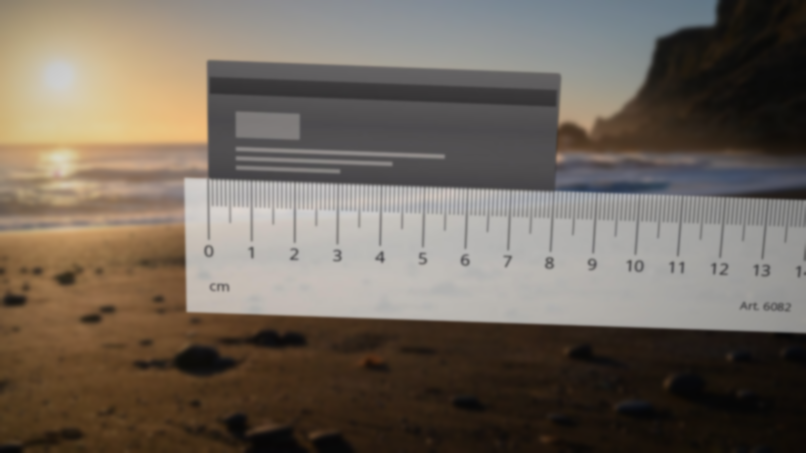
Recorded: value=8 unit=cm
